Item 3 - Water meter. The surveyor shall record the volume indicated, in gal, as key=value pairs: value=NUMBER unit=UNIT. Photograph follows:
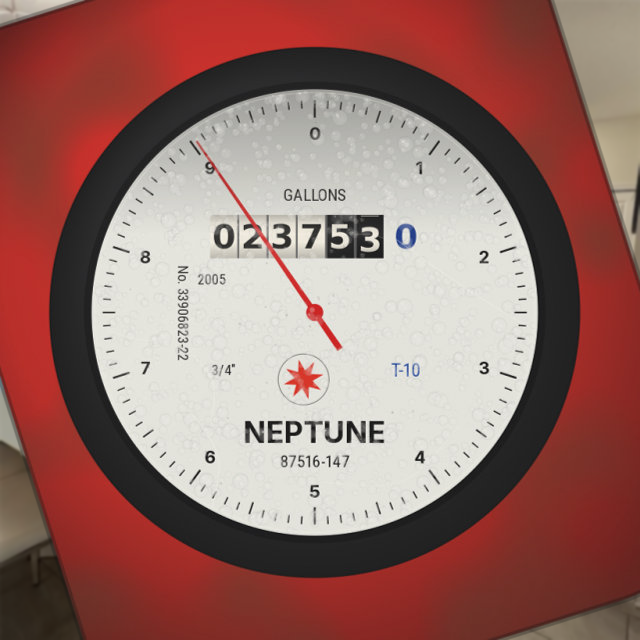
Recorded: value=237529.0 unit=gal
